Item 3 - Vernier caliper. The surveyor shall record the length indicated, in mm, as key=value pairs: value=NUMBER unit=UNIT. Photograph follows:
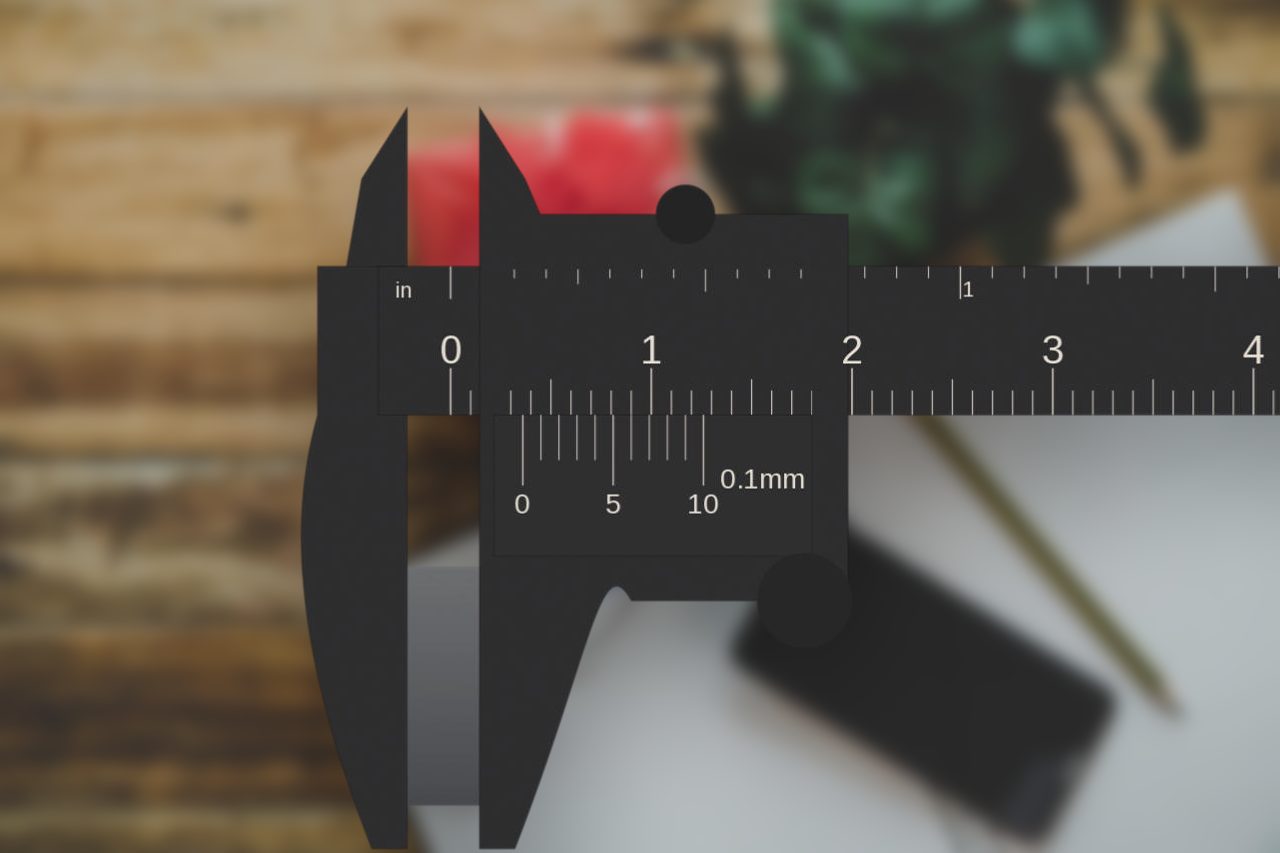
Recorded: value=3.6 unit=mm
